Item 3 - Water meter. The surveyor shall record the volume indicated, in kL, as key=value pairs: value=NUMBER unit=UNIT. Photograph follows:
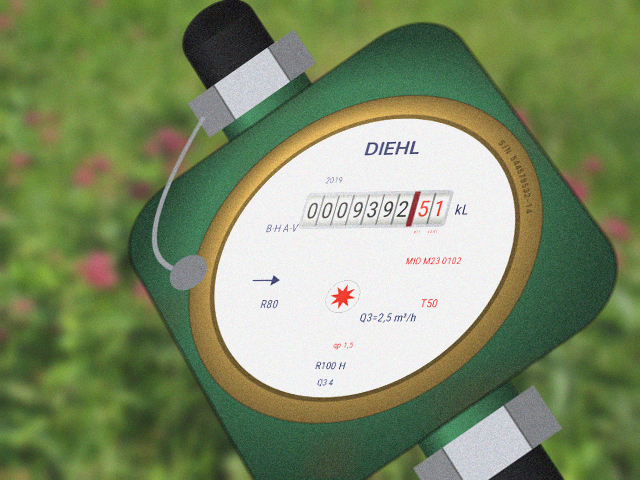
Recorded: value=9392.51 unit=kL
